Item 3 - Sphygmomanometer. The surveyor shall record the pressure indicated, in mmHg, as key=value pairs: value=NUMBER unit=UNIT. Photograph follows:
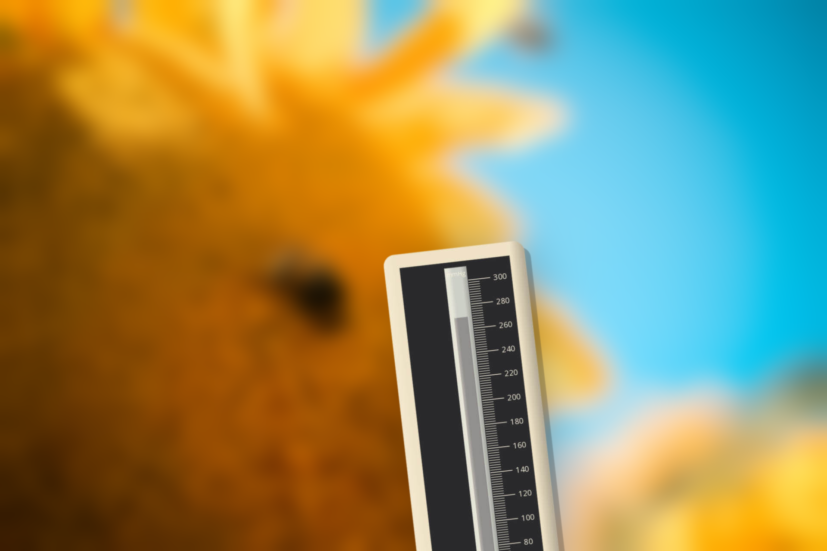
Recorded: value=270 unit=mmHg
